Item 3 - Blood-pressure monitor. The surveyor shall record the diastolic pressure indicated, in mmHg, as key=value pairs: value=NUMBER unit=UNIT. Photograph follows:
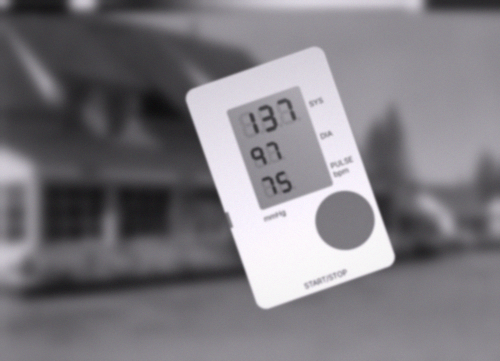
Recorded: value=97 unit=mmHg
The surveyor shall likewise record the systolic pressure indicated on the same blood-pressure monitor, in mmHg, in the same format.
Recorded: value=137 unit=mmHg
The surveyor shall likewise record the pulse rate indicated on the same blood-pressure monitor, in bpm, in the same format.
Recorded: value=75 unit=bpm
